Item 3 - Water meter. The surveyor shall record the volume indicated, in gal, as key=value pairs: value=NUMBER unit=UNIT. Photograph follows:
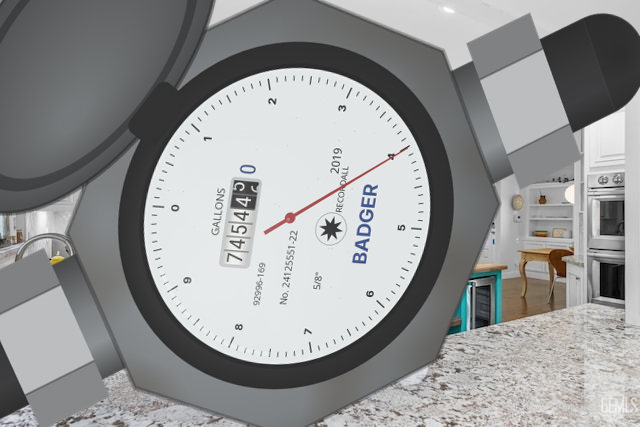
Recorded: value=7454454.0 unit=gal
